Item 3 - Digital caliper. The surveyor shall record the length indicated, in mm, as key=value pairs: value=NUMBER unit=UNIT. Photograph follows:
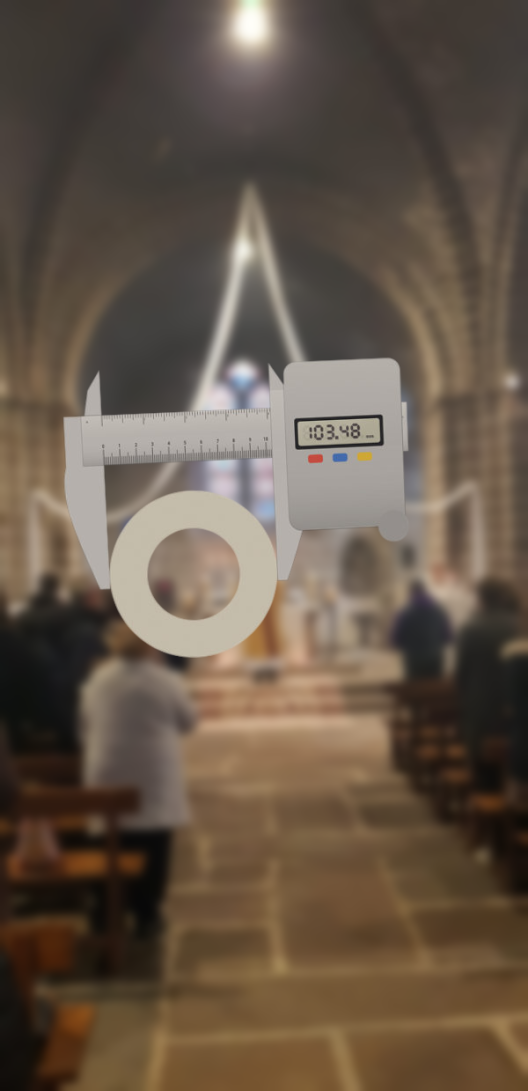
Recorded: value=103.48 unit=mm
